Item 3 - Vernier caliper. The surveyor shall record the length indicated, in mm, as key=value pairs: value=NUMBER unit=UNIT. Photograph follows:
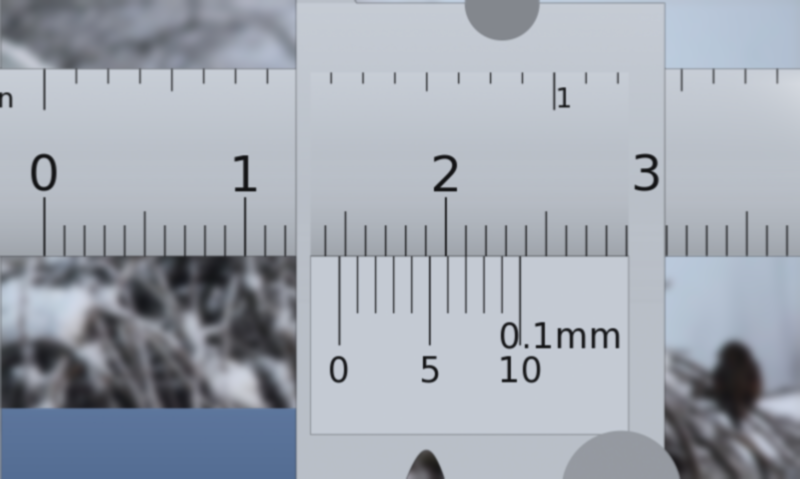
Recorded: value=14.7 unit=mm
